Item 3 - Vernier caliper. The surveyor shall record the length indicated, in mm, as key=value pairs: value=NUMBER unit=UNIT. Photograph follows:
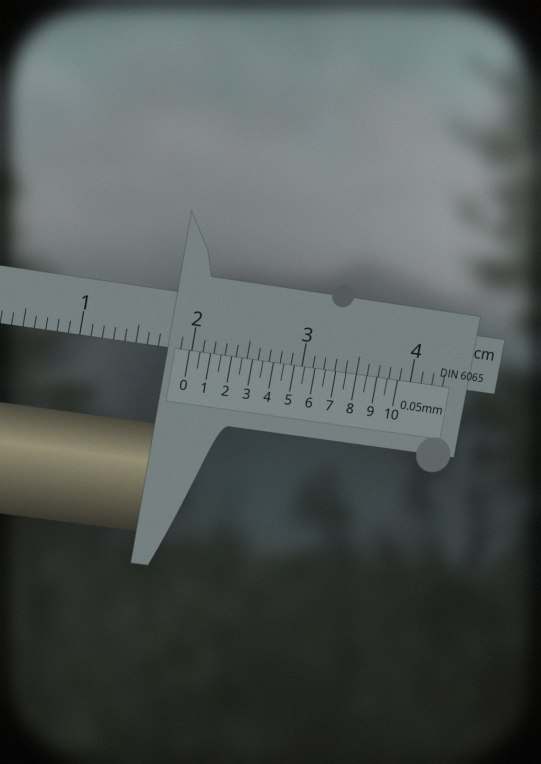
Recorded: value=19.8 unit=mm
